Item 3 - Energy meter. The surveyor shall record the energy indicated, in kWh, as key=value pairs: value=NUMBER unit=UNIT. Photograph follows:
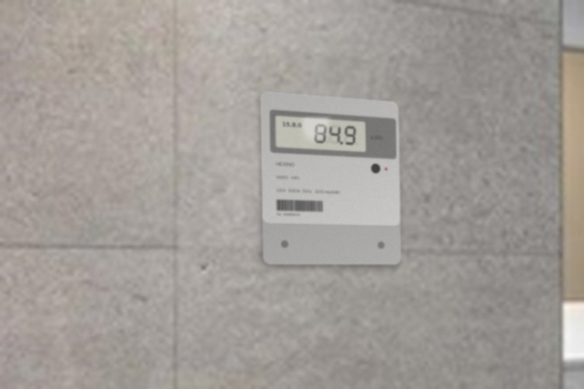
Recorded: value=84.9 unit=kWh
